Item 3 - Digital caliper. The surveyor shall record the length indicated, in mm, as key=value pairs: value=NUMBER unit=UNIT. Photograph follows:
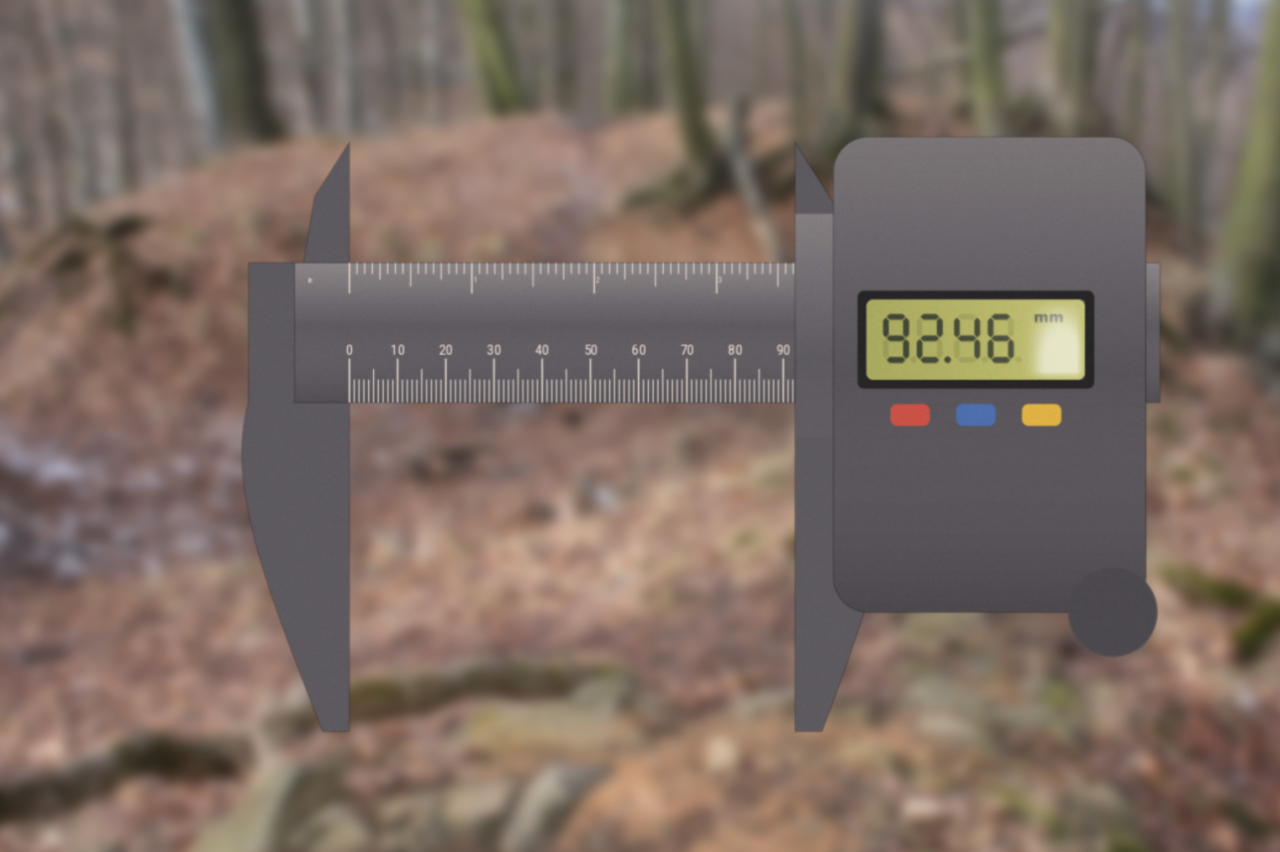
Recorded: value=92.46 unit=mm
